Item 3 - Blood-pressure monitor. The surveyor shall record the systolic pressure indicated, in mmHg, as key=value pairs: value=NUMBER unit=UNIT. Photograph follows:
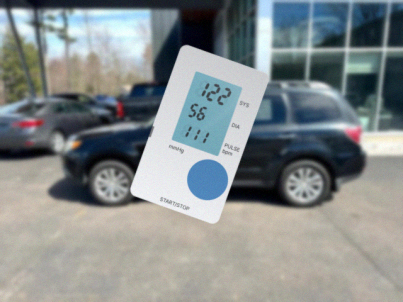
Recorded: value=122 unit=mmHg
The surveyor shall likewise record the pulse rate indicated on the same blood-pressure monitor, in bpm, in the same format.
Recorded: value=111 unit=bpm
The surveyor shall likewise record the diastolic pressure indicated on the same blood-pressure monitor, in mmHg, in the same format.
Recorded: value=56 unit=mmHg
